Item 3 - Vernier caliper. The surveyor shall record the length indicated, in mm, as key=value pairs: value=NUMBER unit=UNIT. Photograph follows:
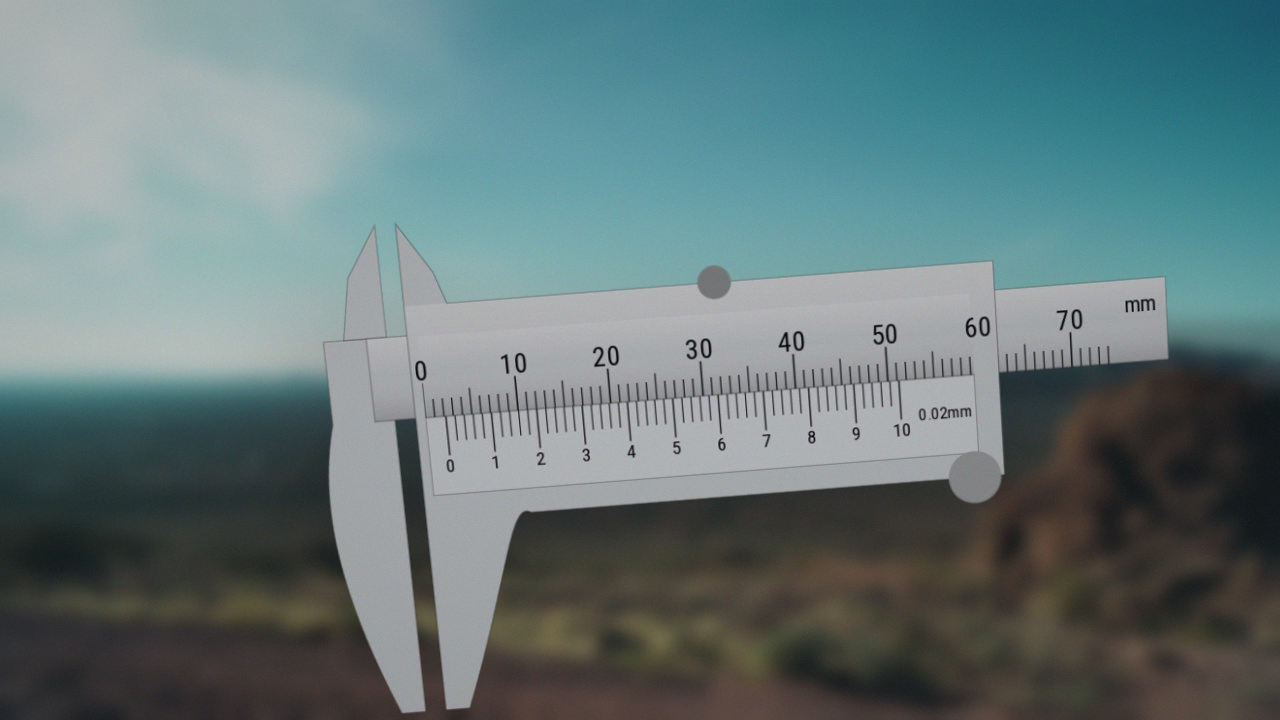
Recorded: value=2.2 unit=mm
